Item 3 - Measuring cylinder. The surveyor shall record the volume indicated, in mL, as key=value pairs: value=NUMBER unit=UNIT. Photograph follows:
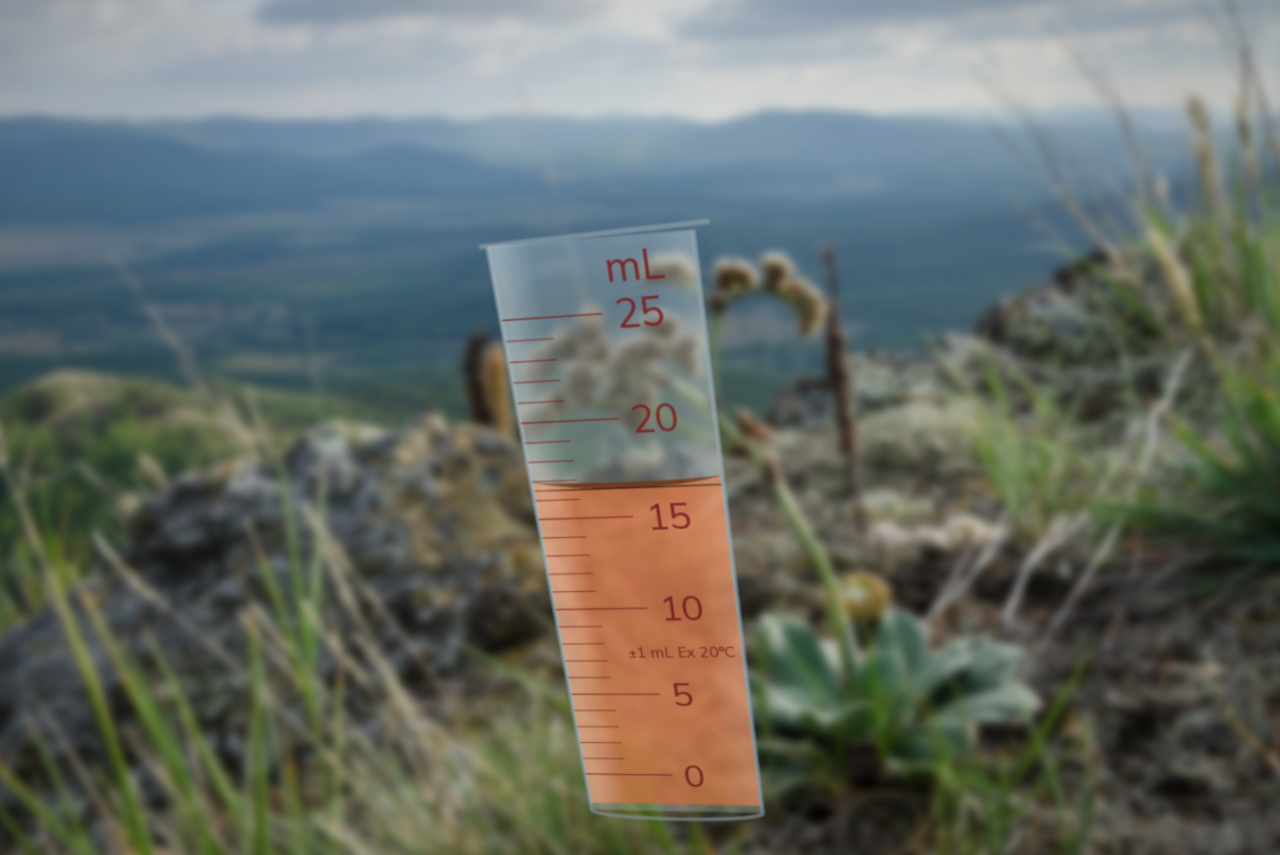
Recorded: value=16.5 unit=mL
